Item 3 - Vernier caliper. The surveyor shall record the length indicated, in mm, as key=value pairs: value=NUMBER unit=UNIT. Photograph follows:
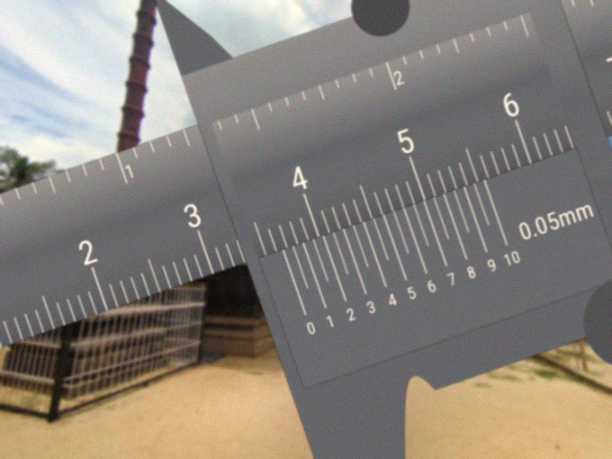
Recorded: value=36.6 unit=mm
